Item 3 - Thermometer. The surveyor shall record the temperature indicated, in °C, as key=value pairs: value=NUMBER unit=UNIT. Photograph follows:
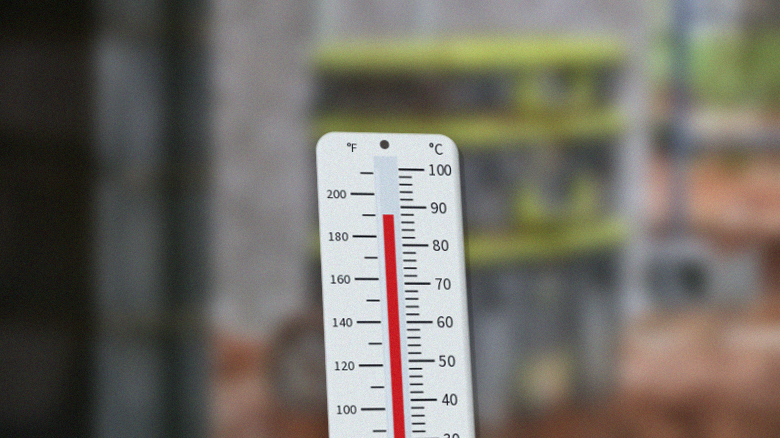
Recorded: value=88 unit=°C
